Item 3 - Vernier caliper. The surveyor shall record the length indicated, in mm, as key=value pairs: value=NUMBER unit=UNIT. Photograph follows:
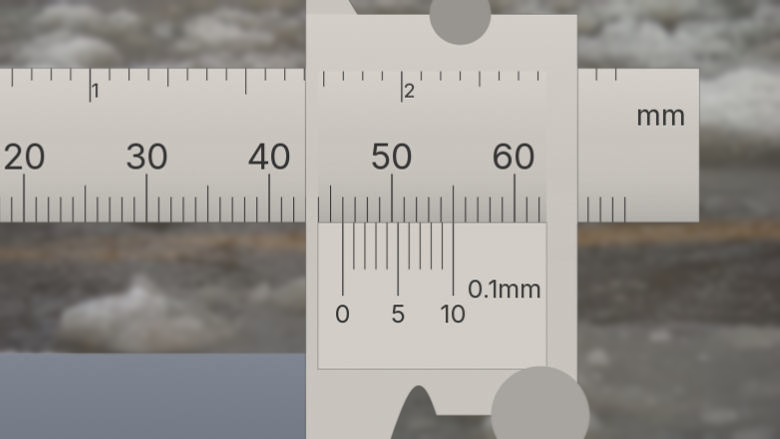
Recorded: value=46.0 unit=mm
